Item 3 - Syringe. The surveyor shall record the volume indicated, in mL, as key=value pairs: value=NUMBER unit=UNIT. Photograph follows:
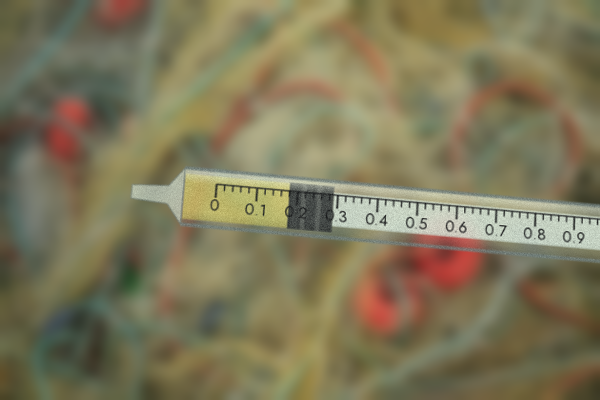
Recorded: value=0.18 unit=mL
